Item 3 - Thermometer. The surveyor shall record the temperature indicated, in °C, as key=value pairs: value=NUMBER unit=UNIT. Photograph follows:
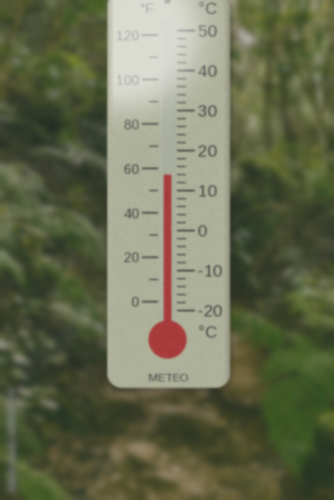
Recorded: value=14 unit=°C
